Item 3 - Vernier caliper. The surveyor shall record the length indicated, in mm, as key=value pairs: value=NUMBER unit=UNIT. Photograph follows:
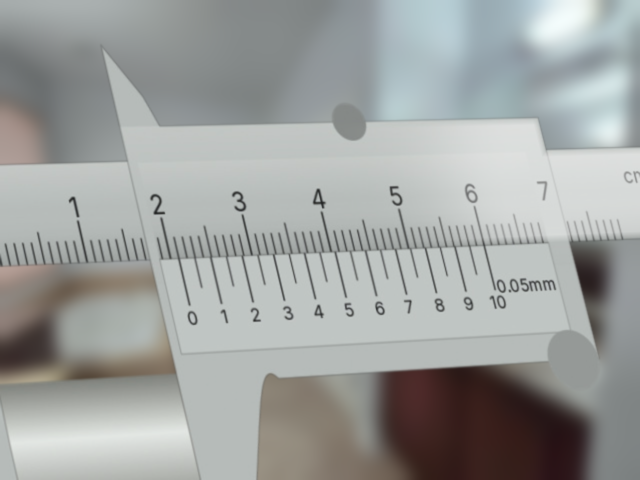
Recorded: value=21.0 unit=mm
